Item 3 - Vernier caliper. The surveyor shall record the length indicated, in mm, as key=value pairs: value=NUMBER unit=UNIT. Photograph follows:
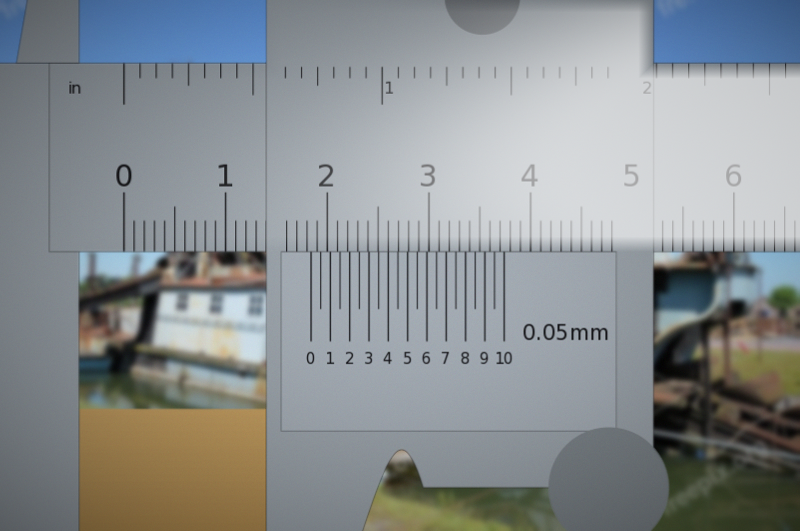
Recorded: value=18.4 unit=mm
